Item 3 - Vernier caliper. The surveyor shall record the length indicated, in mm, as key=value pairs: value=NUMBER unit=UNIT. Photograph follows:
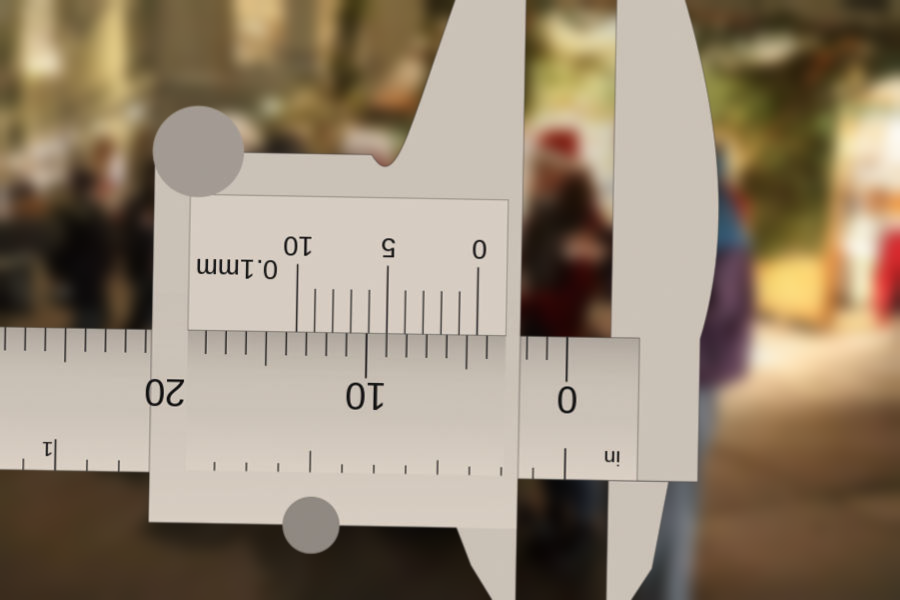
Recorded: value=4.5 unit=mm
